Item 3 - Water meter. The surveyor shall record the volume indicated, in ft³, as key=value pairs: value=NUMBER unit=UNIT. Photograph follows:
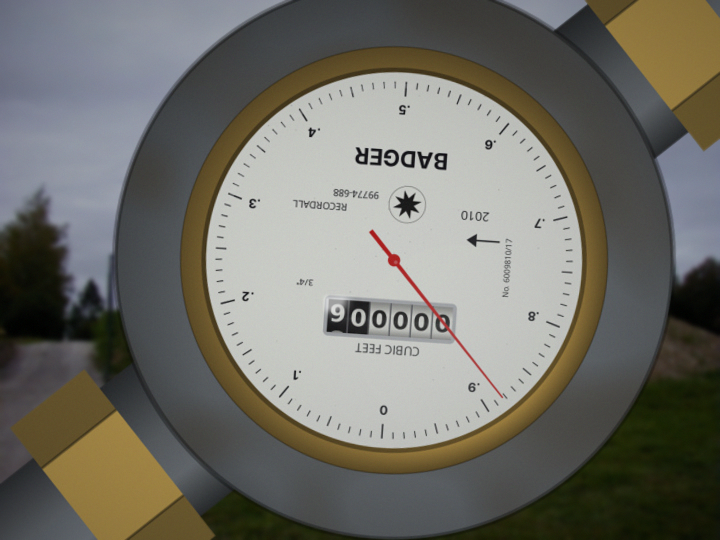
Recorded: value=5.88 unit=ft³
